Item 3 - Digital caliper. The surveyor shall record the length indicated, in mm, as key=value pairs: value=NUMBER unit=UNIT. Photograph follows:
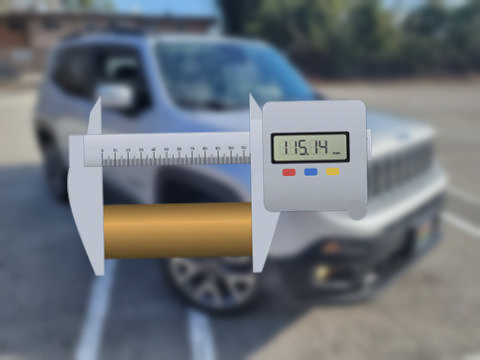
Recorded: value=115.14 unit=mm
